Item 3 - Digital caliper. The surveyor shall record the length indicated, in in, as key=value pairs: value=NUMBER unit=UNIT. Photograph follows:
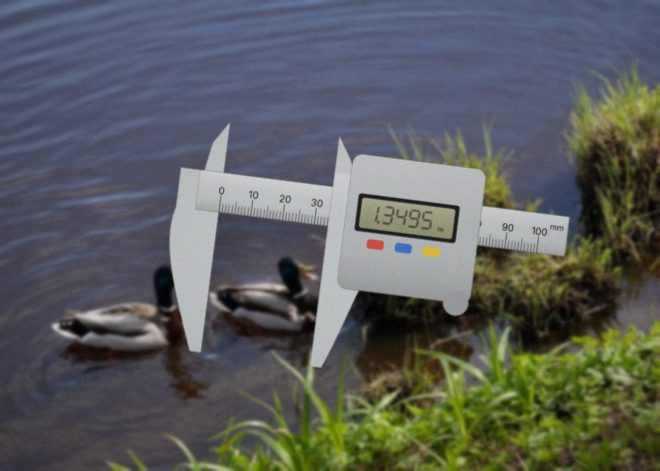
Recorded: value=1.3495 unit=in
